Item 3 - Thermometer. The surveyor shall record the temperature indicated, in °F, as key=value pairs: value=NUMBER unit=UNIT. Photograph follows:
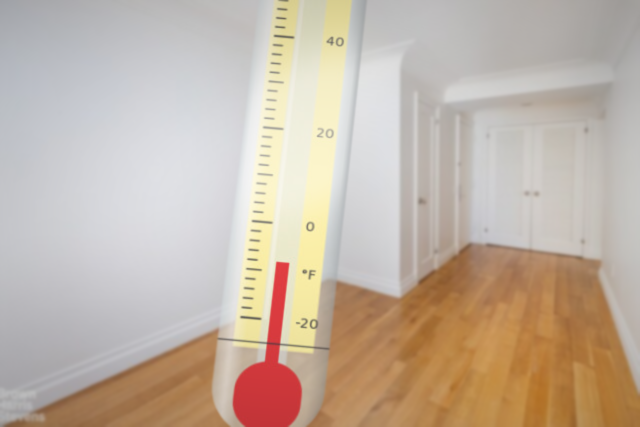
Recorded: value=-8 unit=°F
